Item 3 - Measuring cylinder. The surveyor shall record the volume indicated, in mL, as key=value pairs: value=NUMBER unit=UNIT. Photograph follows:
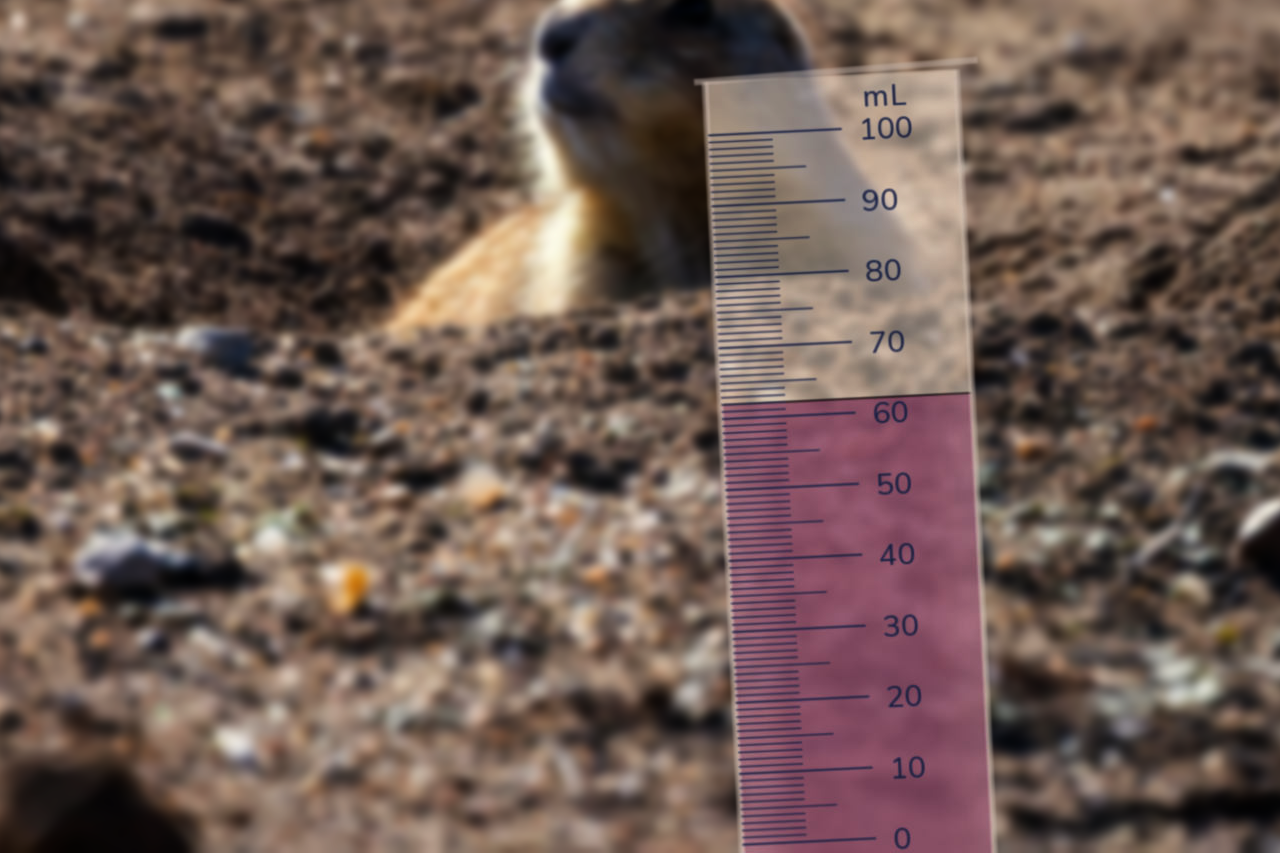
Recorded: value=62 unit=mL
